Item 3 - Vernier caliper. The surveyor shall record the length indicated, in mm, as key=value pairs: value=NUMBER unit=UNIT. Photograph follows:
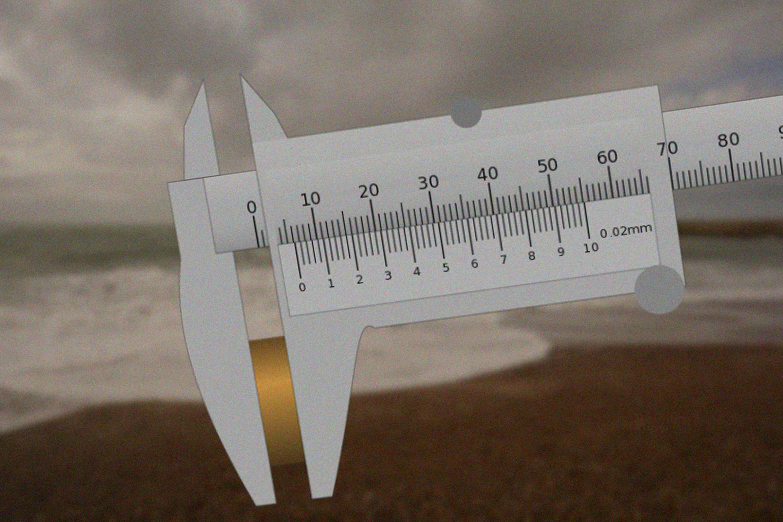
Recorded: value=6.2 unit=mm
